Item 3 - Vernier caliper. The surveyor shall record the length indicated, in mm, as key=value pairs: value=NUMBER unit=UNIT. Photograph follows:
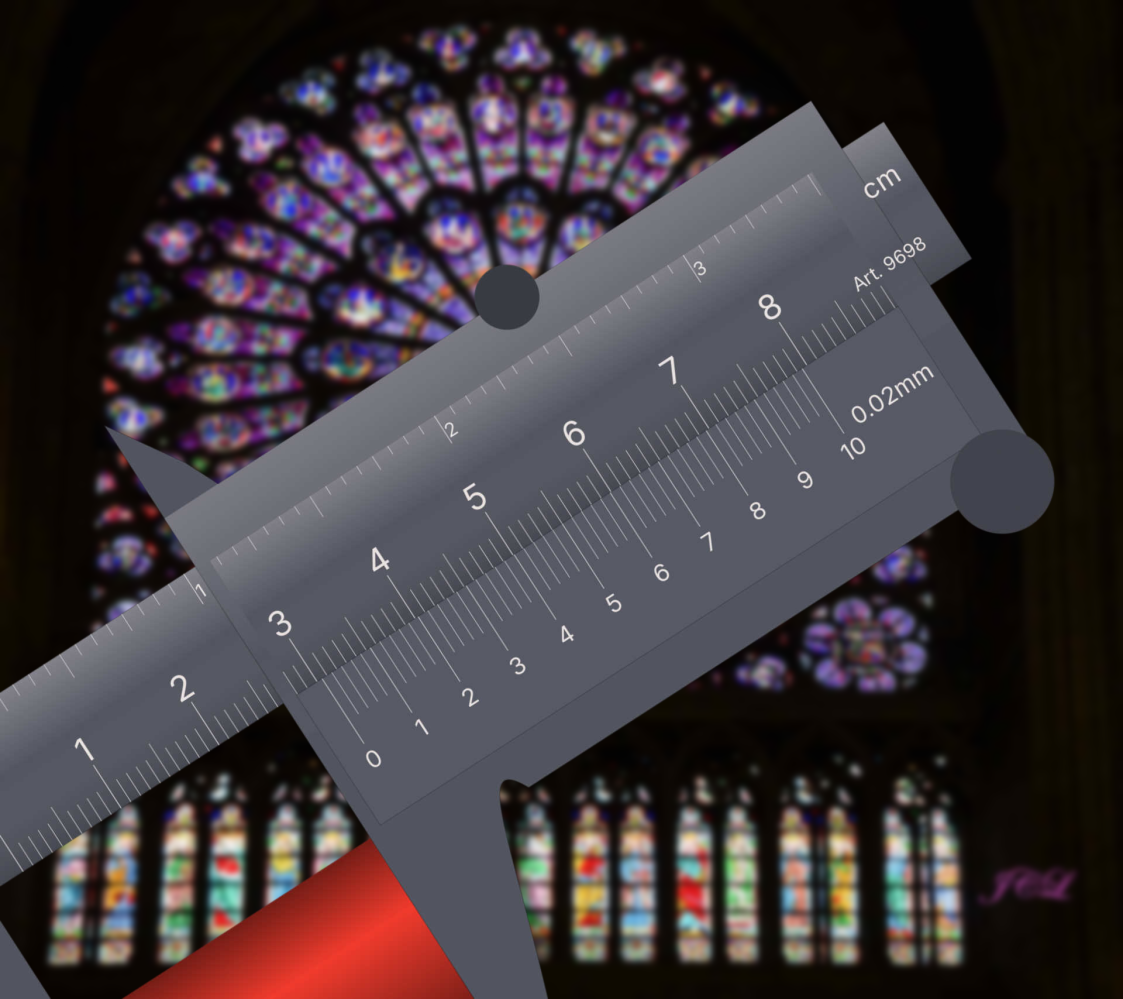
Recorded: value=30.5 unit=mm
